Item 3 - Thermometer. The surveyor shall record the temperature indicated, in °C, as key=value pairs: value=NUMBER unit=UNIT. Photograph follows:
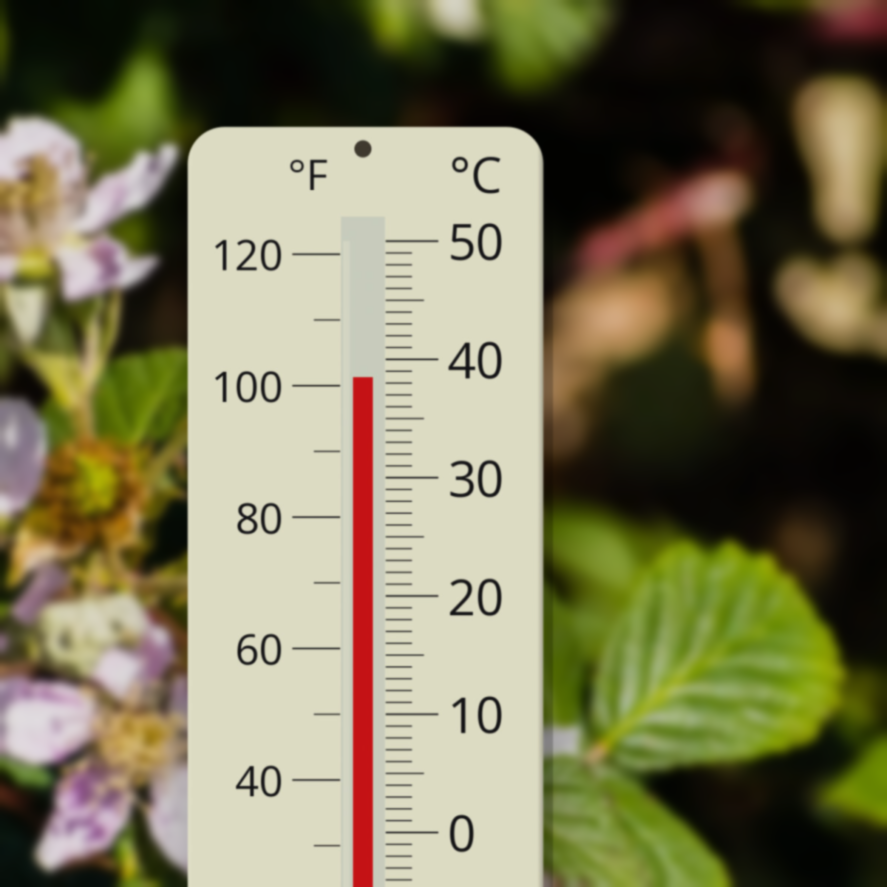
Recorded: value=38.5 unit=°C
